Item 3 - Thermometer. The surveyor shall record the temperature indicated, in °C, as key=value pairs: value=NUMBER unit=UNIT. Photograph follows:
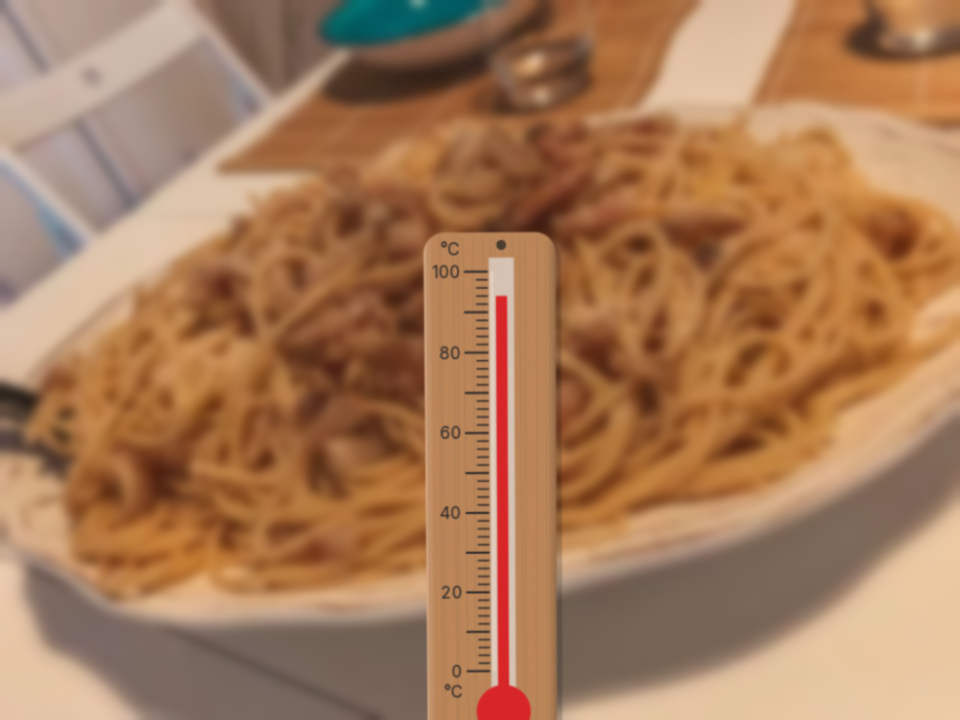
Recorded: value=94 unit=°C
